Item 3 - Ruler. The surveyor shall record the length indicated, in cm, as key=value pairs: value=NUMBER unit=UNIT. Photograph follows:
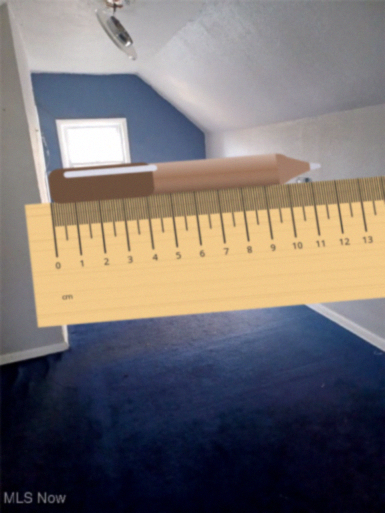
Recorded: value=11.5 unit=cm
